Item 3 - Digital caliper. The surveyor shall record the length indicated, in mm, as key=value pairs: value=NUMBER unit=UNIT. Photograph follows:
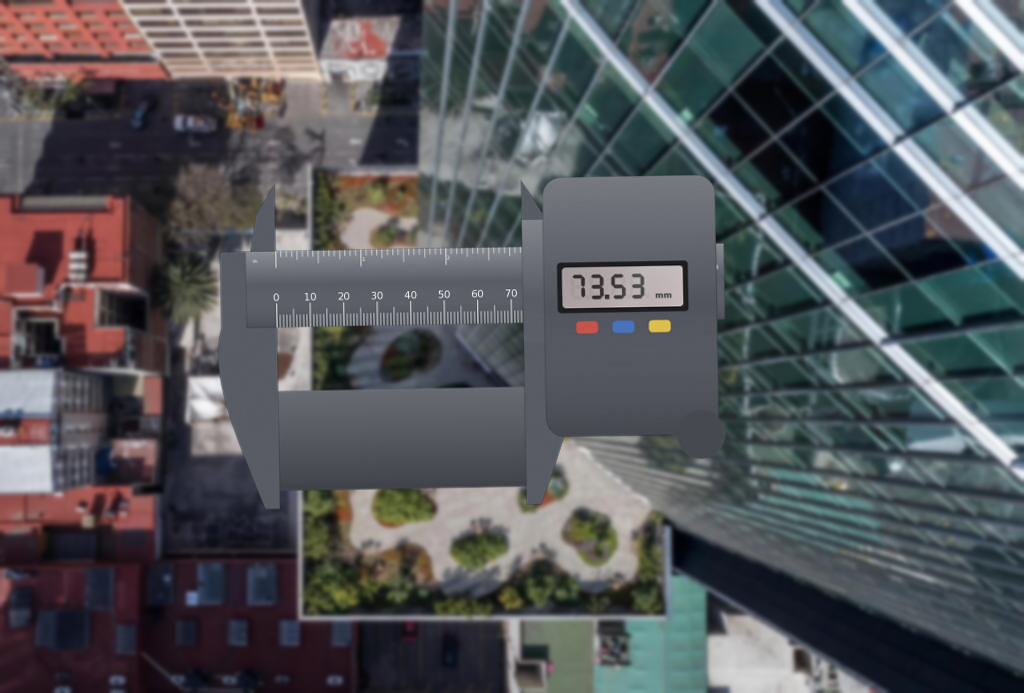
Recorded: value=73.53 unit=mm
